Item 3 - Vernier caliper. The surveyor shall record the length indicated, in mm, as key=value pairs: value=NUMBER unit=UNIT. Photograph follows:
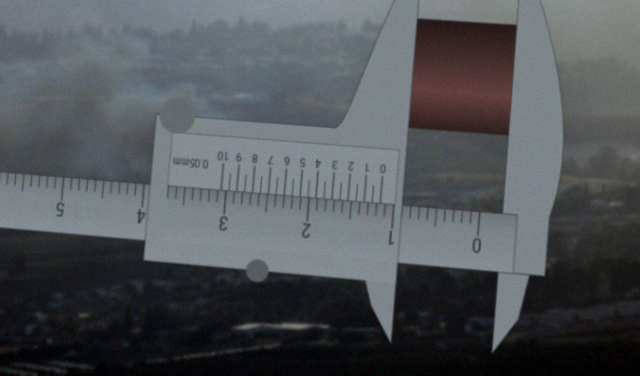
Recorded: value=11.6 unit=mm
